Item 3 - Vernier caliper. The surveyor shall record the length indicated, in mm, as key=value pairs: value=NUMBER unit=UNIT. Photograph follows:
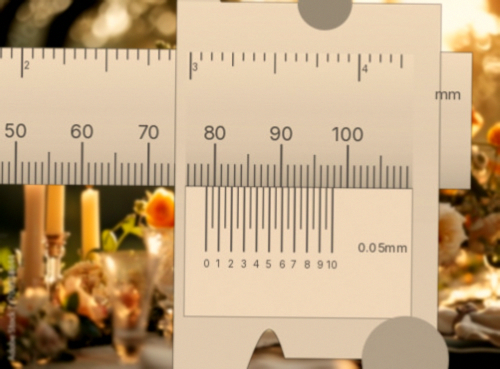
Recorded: value=78.8 unit=mm
